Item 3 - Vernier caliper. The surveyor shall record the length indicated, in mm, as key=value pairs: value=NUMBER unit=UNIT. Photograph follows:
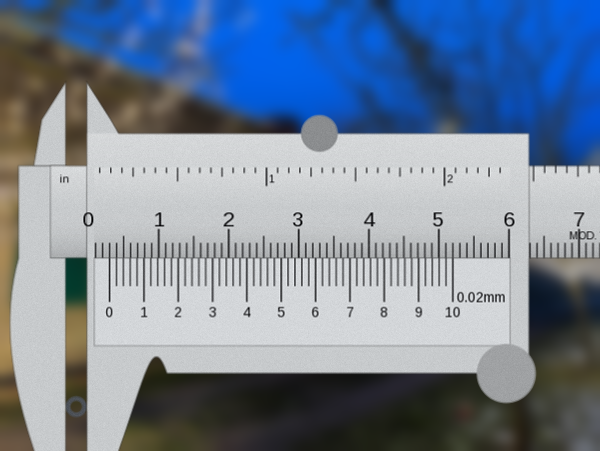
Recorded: value=3.0 unit=mm
